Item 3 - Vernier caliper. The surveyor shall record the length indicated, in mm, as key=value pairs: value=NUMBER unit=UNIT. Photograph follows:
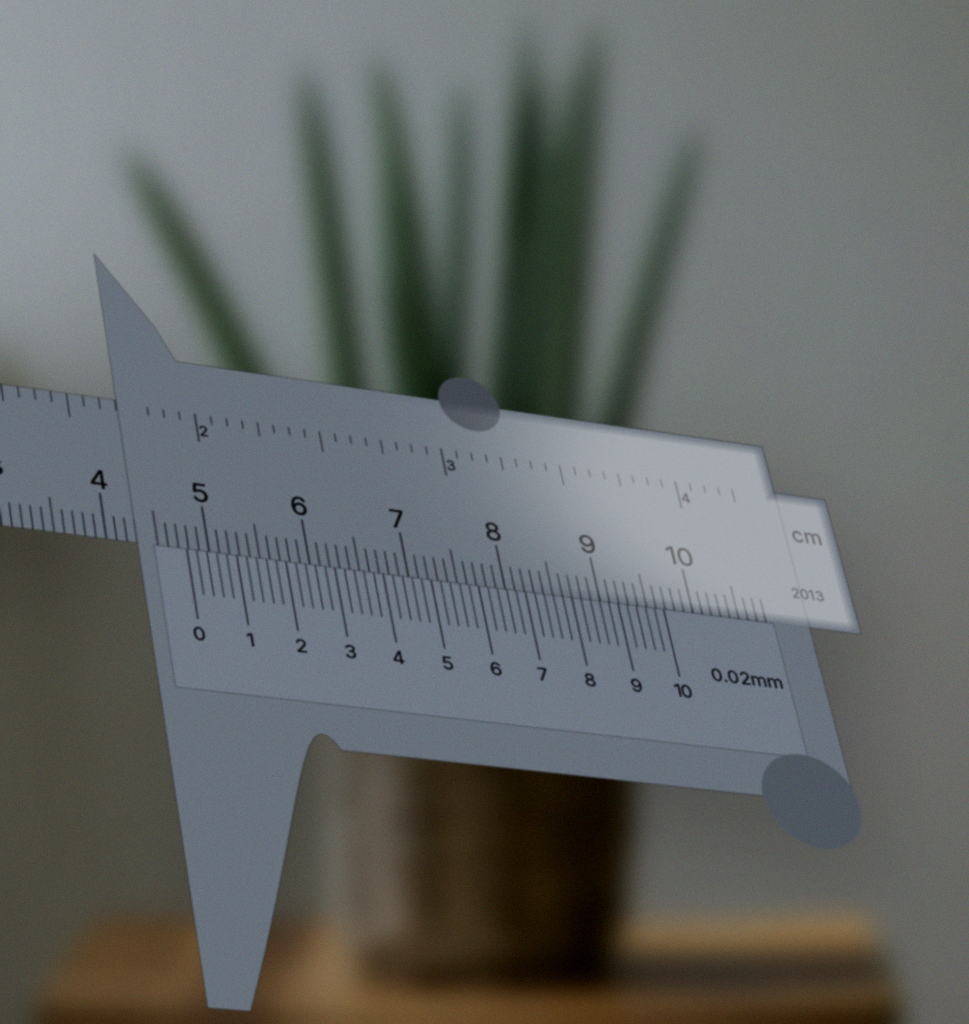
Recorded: value=47.8 unit=mm
